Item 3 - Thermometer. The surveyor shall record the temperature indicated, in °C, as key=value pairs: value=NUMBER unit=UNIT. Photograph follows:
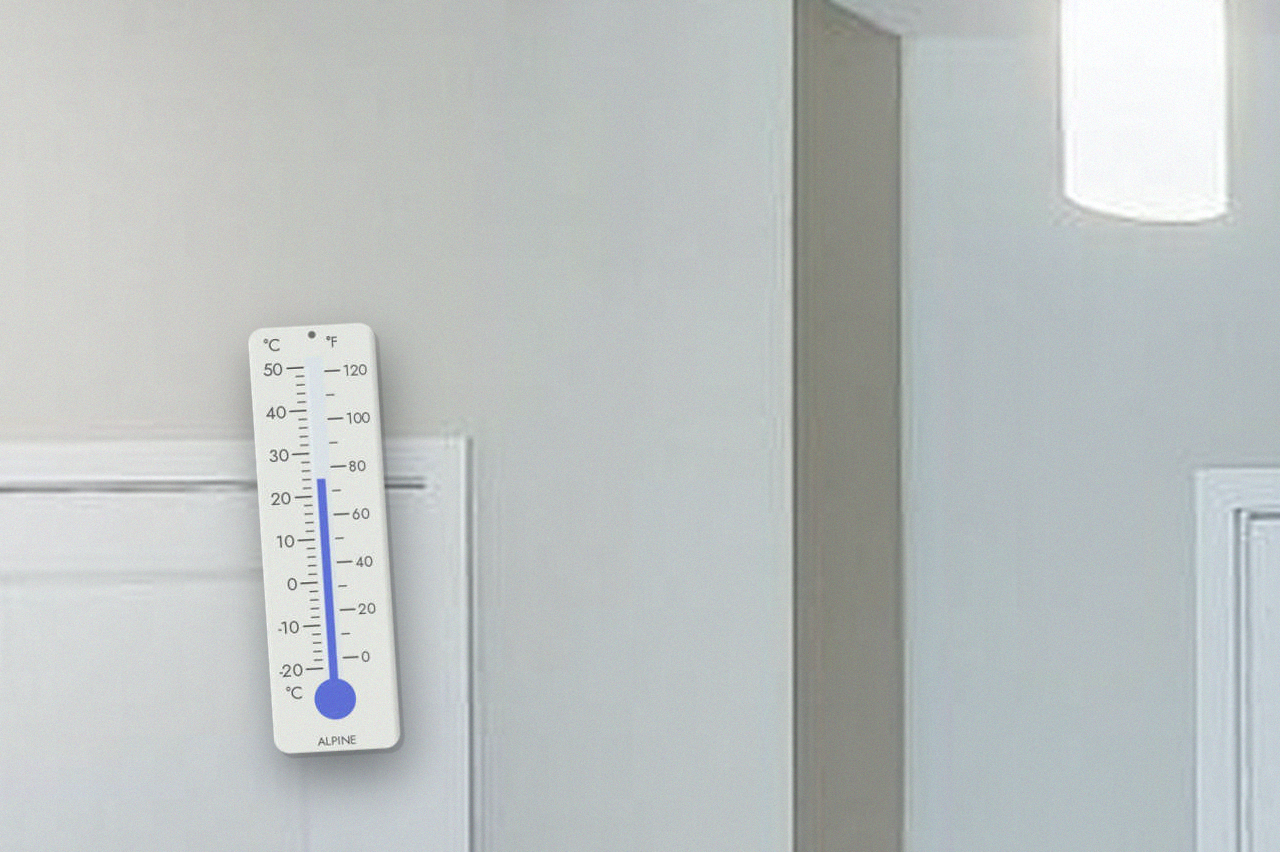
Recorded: value=24 unit=°C
